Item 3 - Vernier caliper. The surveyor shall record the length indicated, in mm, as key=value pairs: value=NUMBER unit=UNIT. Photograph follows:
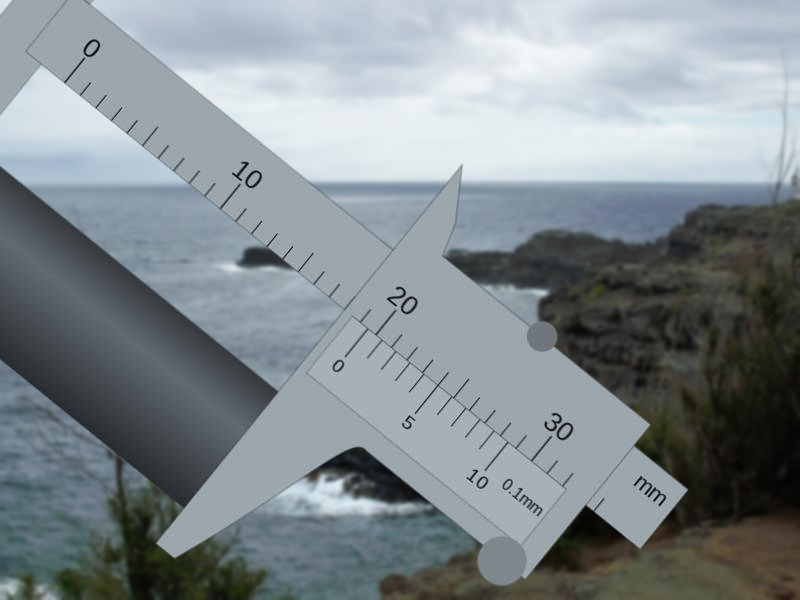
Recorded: value=19.5 unit=mm
